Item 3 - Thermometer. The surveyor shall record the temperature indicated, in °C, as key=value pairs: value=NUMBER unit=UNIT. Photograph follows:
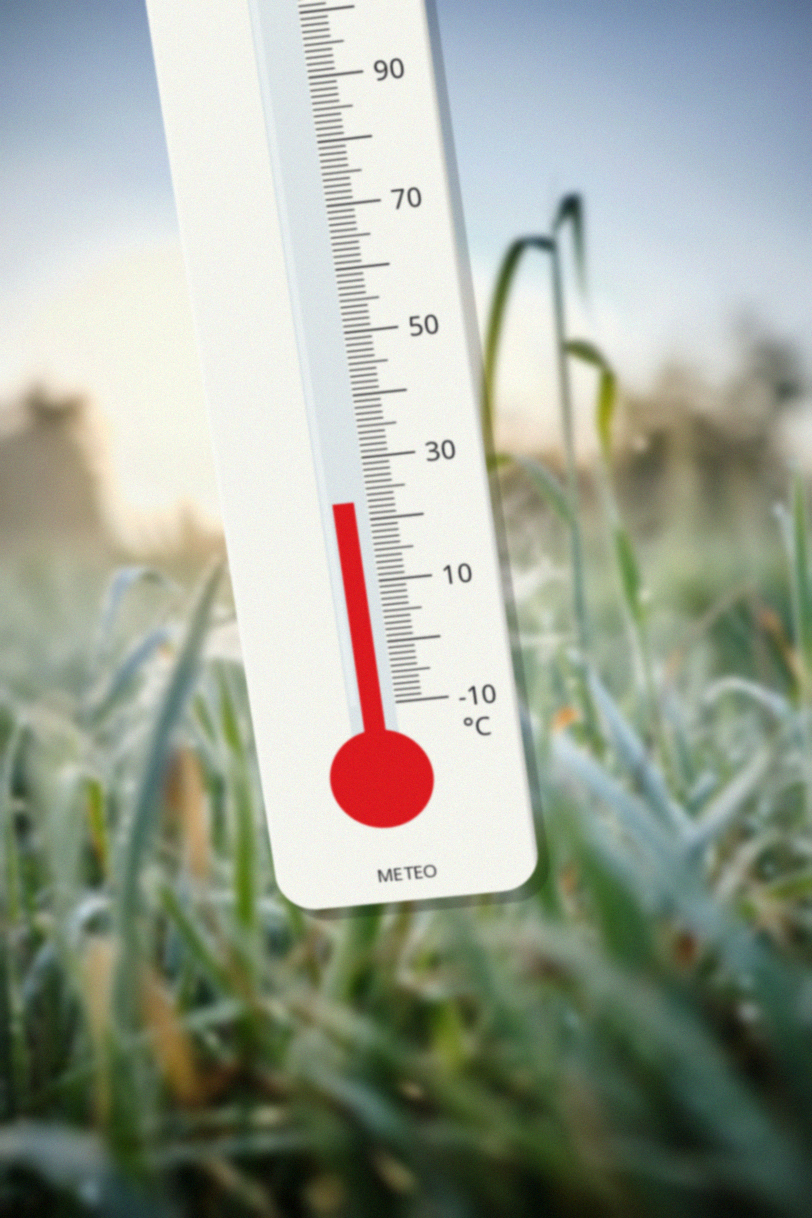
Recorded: value=23 unit=°C
